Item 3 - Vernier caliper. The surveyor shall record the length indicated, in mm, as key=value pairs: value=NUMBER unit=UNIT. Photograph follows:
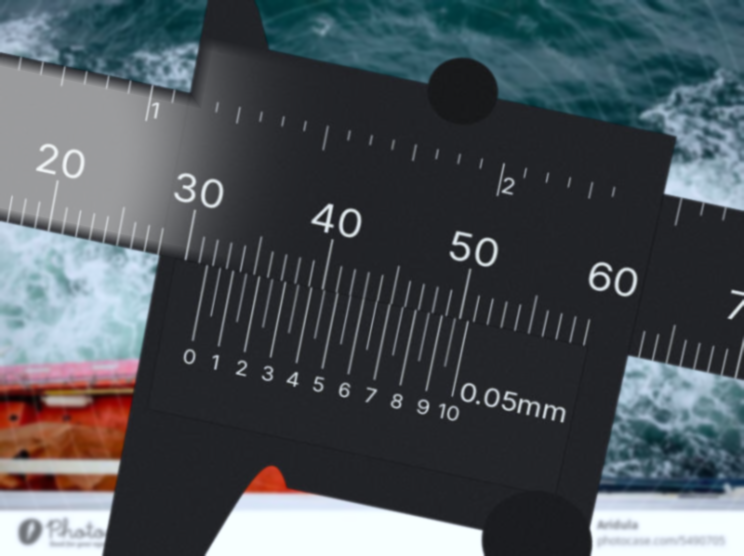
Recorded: value=31.6 unit=mm
